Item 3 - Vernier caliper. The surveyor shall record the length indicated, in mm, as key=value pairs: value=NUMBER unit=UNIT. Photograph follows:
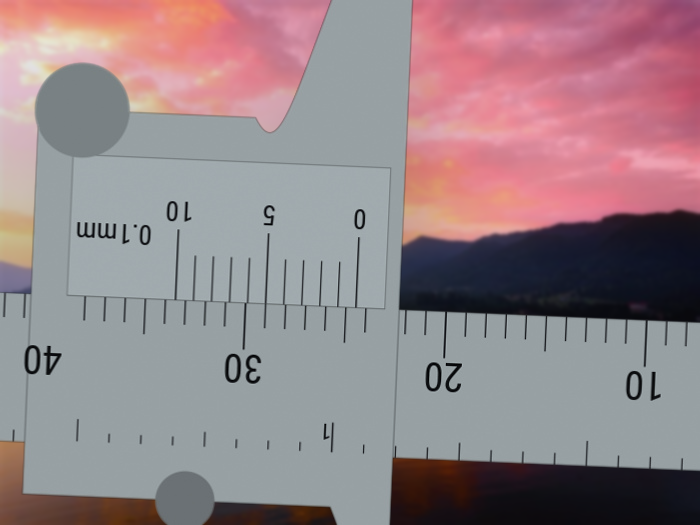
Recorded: value=24.5 unit=mm
